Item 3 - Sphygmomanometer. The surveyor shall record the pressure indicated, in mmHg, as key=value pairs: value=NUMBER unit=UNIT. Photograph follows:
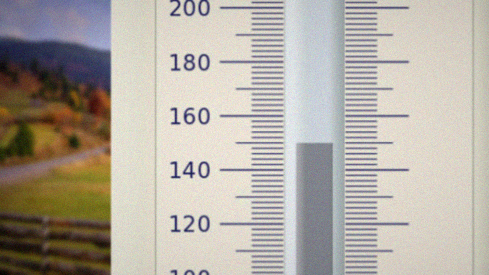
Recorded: value=150 unit=mmHg
